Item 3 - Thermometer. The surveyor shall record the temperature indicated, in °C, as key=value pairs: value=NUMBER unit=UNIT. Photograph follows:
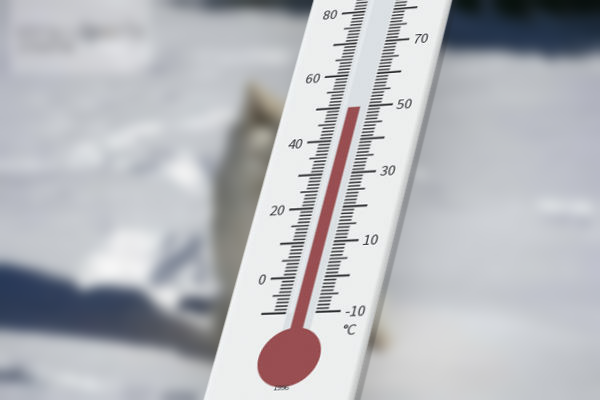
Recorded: value=50 unit=°C
